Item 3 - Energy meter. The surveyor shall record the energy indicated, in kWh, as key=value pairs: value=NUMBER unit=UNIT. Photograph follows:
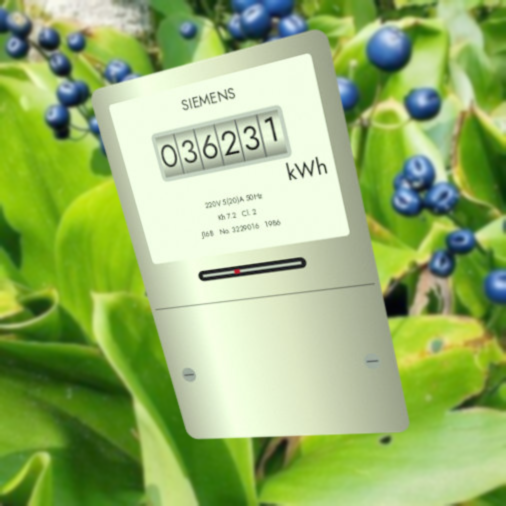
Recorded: value=36231 unit=kWh
